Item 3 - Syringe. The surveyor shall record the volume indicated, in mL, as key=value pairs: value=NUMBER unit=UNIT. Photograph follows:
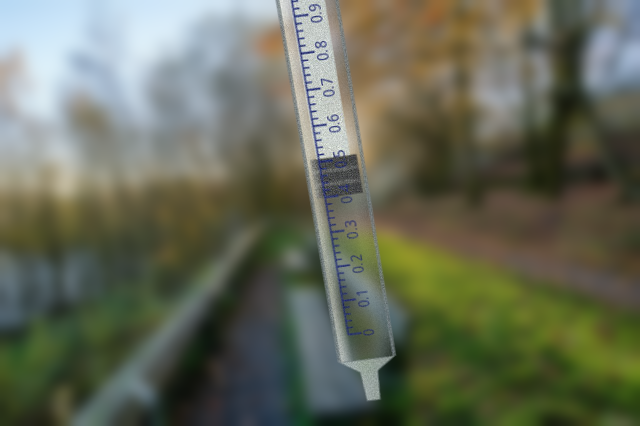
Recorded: value=0.4 unit=mL
